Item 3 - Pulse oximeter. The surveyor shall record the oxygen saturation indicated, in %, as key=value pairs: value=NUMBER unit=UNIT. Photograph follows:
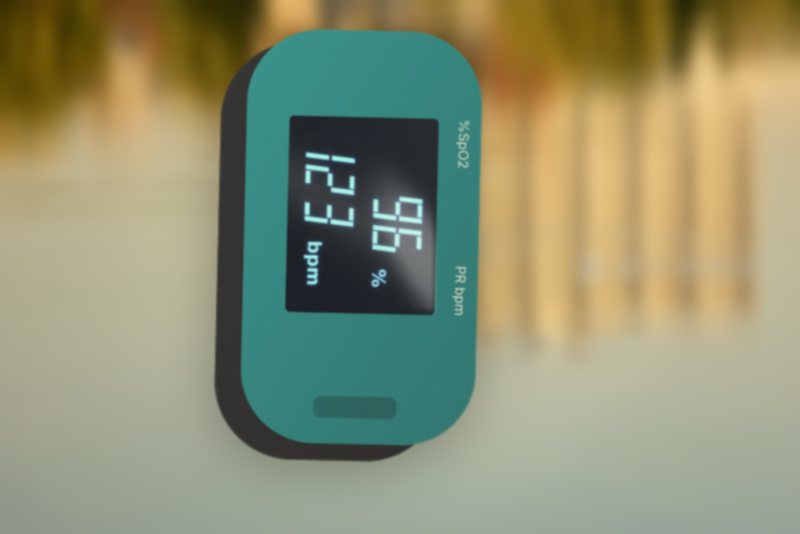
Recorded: value=96 unit=%
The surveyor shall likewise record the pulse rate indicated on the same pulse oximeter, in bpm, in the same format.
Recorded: value=123 unit=bpm
